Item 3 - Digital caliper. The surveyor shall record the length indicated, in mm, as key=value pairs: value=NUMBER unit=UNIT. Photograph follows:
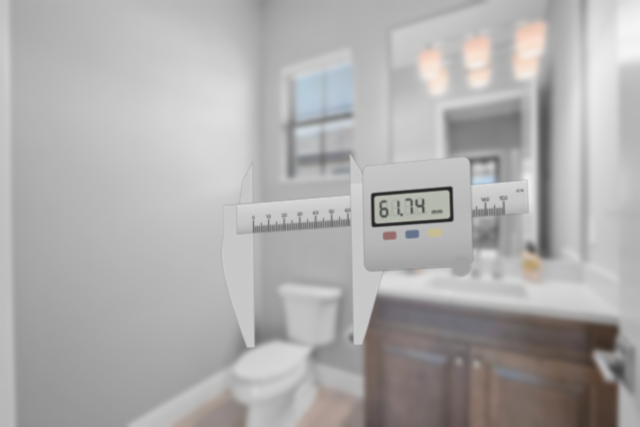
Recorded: value=61.74 unit=mm
